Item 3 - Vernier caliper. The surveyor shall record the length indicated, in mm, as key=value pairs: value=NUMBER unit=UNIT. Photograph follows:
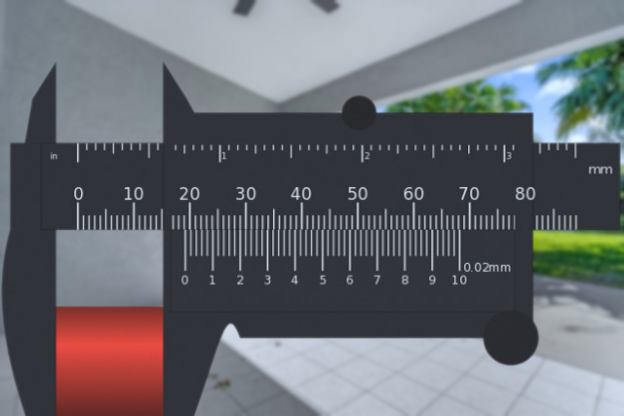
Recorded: value=19.2 unit=mm
